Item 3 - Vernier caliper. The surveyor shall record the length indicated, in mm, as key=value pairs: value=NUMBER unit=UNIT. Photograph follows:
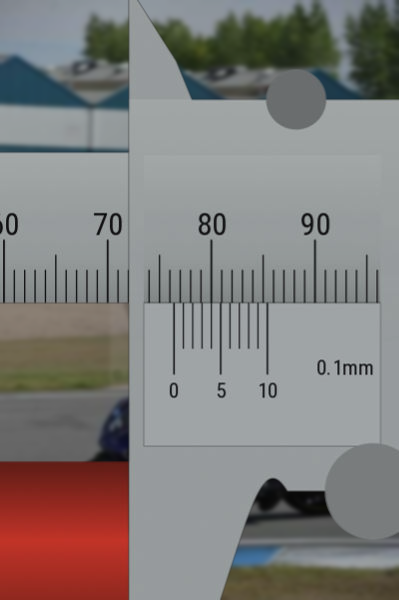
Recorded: value=76.4 unit=mm
